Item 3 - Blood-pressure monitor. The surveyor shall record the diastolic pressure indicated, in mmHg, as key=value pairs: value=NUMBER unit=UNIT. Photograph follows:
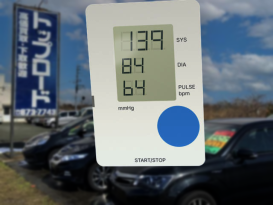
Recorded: value=84 unit=mmHg
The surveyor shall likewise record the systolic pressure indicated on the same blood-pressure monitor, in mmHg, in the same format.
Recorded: value=139 unit=mmHg
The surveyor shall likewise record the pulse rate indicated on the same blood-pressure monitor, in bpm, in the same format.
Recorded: value=64 unit=bpm
